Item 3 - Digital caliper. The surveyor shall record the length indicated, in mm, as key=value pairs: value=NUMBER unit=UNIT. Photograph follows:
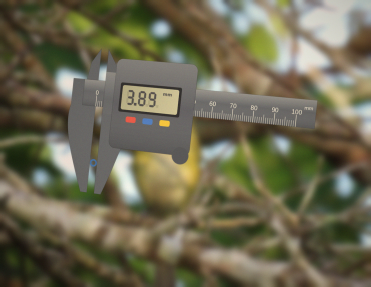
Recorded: value=3.89 unit=mm
